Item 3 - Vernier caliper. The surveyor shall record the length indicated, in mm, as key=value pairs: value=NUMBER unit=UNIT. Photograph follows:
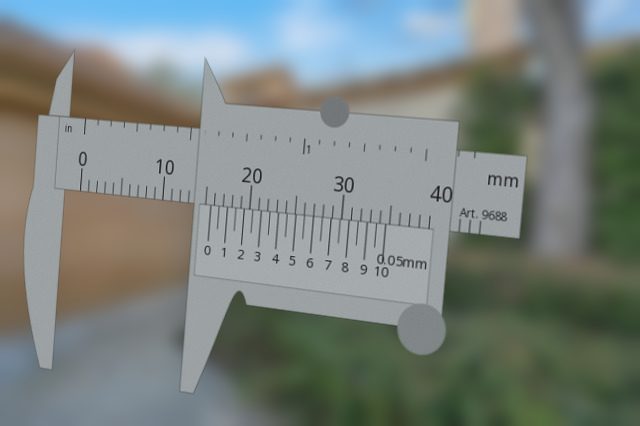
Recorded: value=15.6 unit=mm
